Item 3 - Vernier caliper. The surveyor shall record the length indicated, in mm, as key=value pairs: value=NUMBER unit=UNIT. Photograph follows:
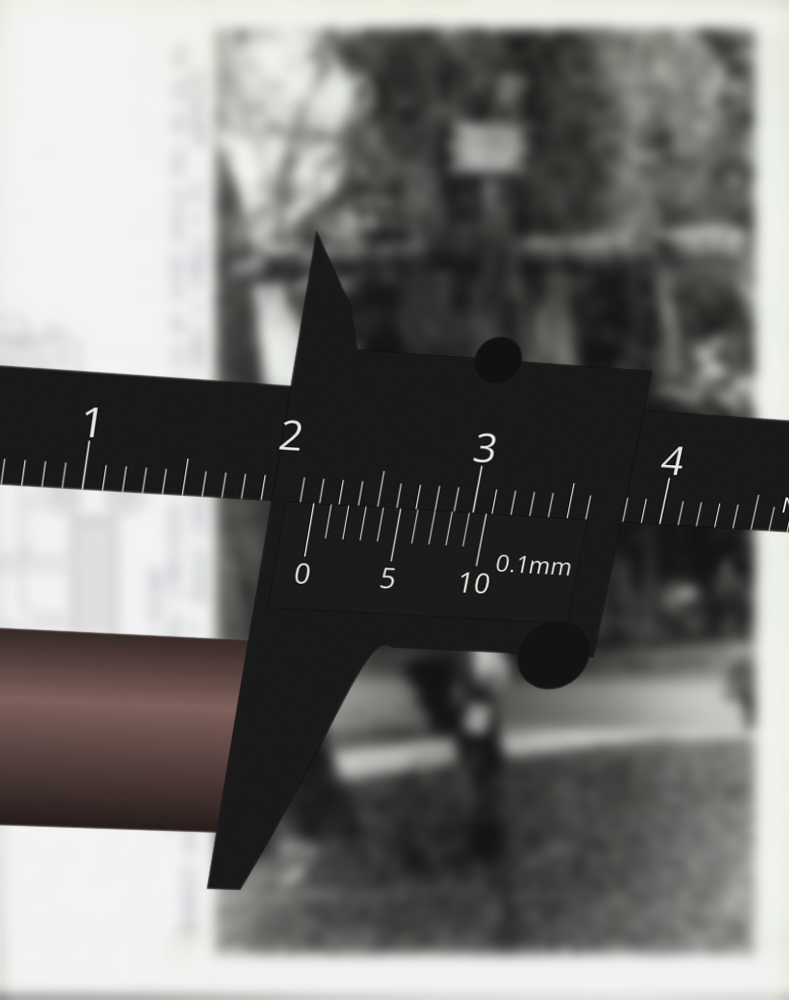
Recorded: value=21.7 unit=mm
